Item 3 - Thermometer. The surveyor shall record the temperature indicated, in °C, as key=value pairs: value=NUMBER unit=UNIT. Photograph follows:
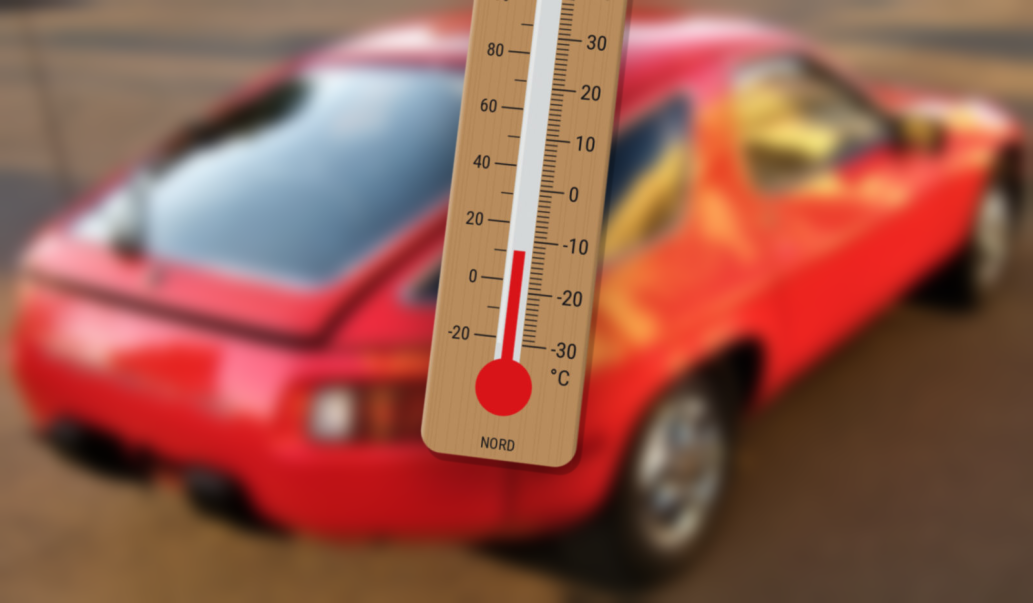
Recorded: value=-12 unit=°C
